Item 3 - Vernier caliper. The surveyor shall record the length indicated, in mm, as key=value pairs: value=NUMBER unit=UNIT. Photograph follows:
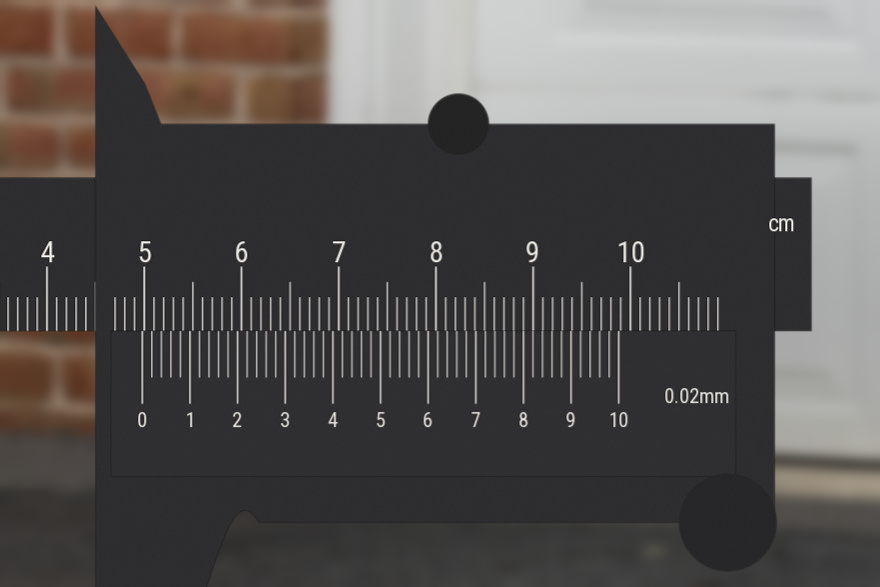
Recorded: value=49.8 unit=mm
